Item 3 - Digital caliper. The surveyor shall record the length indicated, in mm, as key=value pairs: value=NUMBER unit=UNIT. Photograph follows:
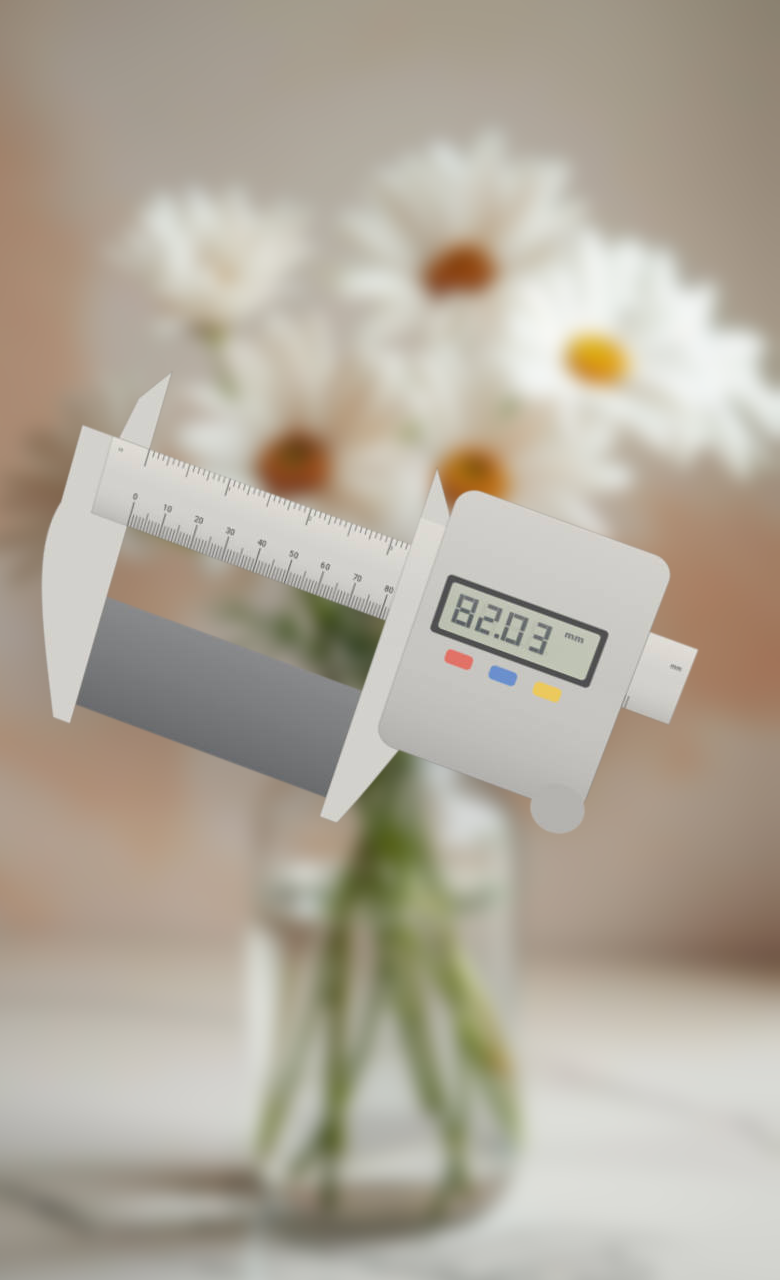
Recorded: value=82.03 unit=mm
